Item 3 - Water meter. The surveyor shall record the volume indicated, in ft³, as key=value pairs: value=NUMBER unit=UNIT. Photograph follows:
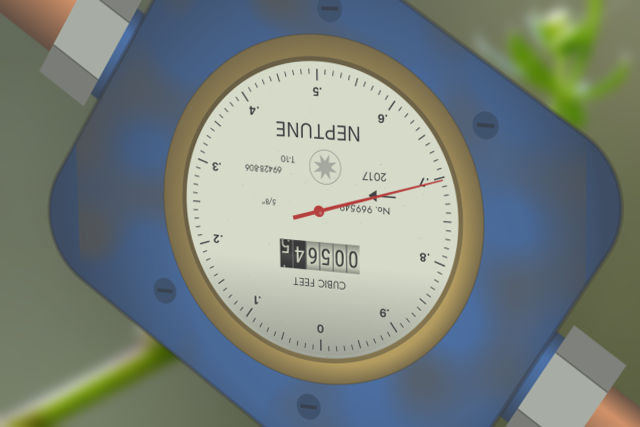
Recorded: value=5644.70 unit=ft³
